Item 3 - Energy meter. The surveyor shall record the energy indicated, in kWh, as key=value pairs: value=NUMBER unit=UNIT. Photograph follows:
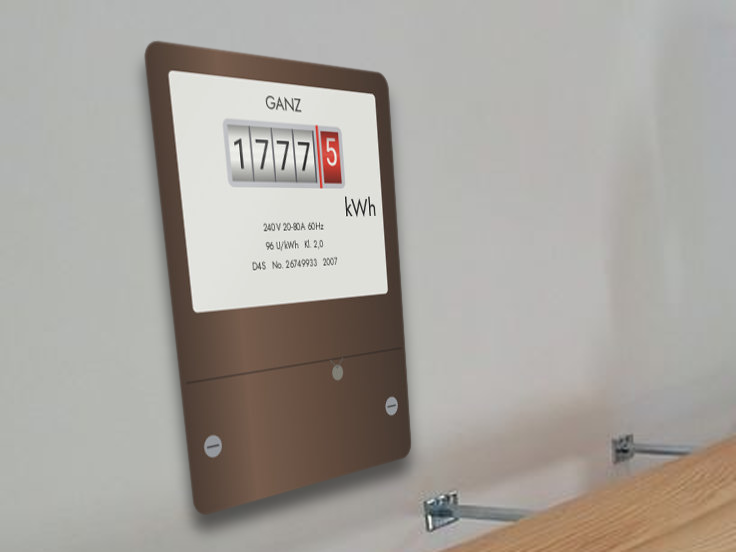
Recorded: value=1777.5 unit=kWh
